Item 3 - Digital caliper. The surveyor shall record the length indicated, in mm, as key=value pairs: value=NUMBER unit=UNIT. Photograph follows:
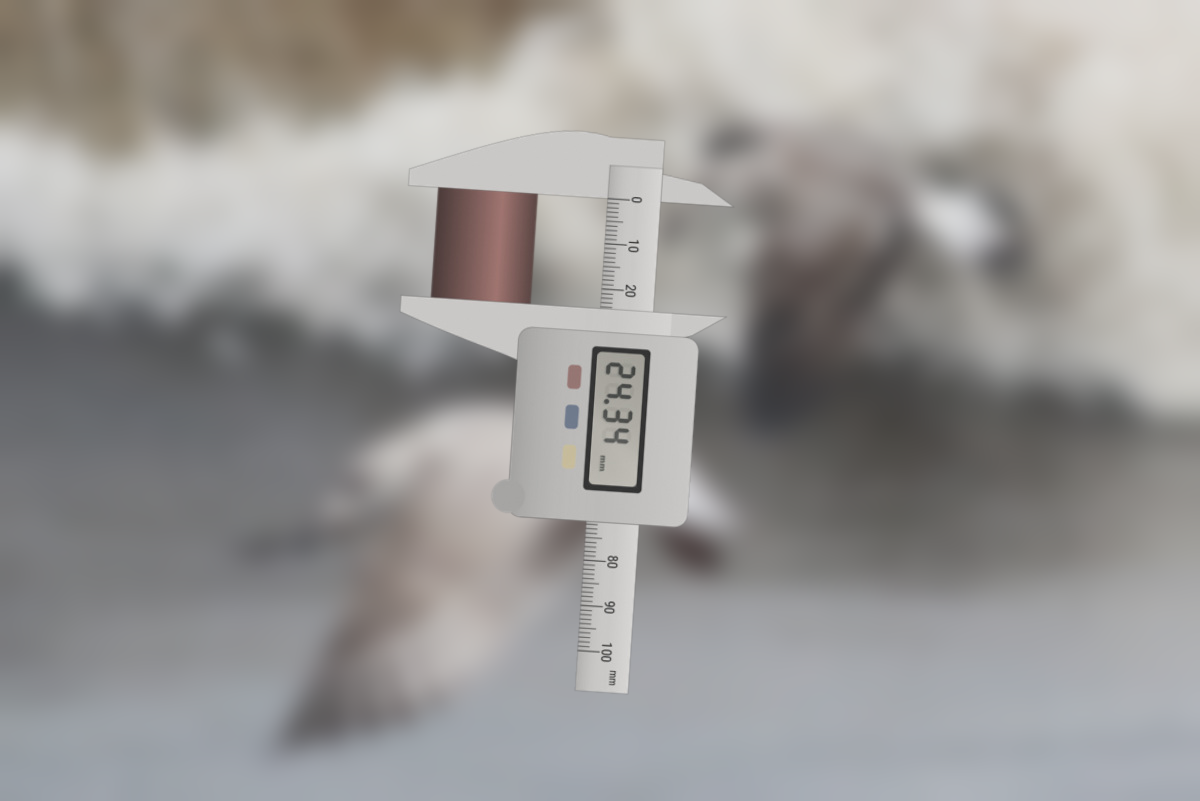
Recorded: value=24.34 unit=mm
